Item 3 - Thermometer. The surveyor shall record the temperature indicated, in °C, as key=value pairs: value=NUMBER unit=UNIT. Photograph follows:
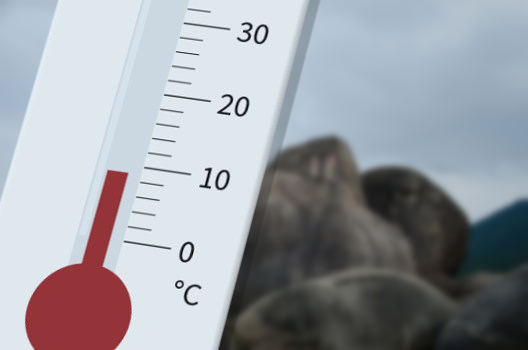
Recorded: value=9 unit=°C
